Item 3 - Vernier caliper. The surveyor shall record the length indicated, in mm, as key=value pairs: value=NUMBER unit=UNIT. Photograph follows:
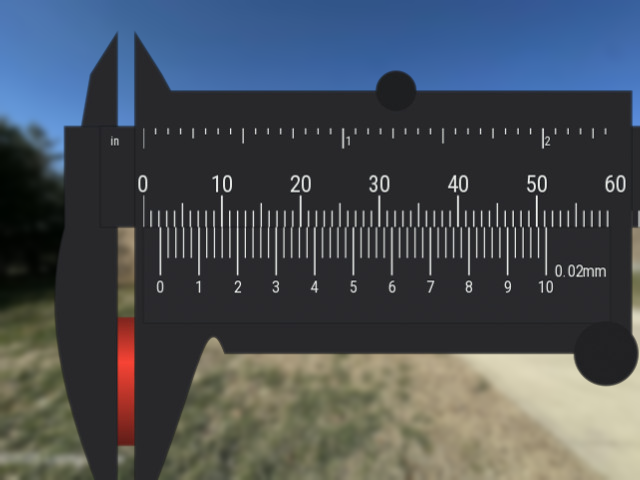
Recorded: value=2.2 unit=mm
